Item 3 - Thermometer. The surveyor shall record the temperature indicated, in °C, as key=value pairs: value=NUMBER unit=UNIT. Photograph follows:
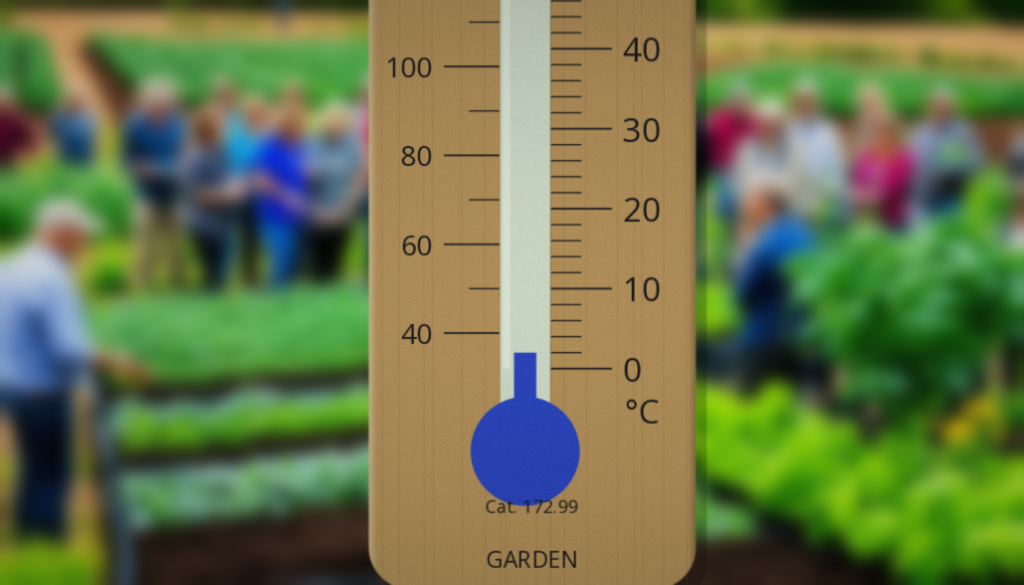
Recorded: value=2 unit=°C
